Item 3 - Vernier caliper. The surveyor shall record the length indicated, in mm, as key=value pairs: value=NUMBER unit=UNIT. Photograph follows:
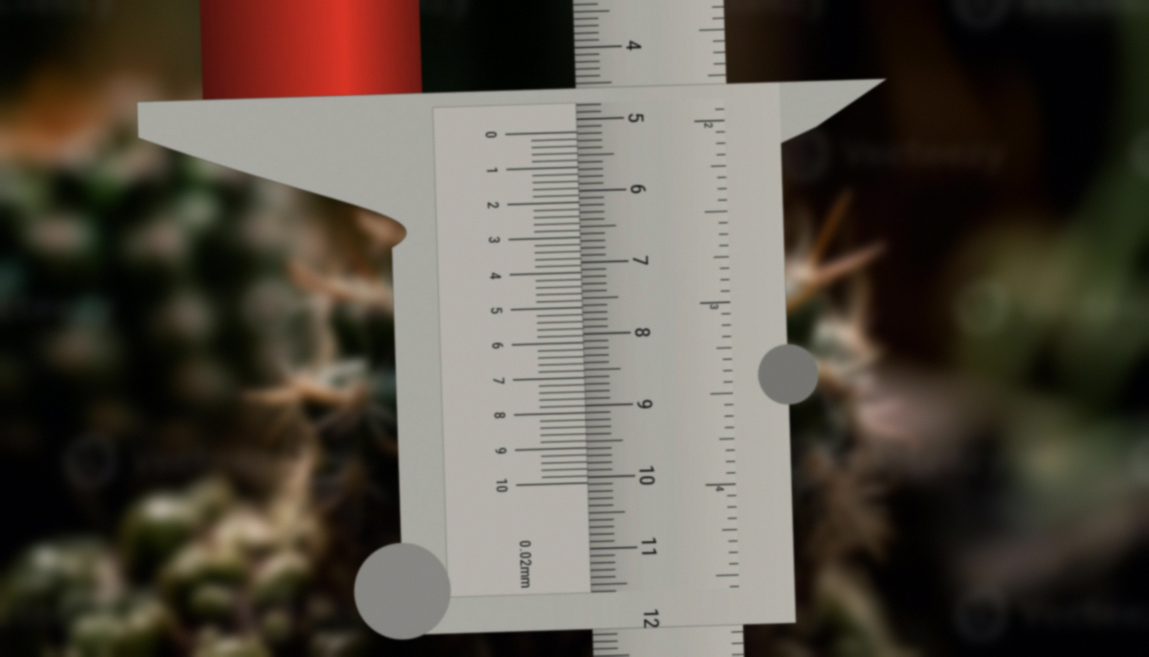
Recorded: value=51.8 unit=mm
